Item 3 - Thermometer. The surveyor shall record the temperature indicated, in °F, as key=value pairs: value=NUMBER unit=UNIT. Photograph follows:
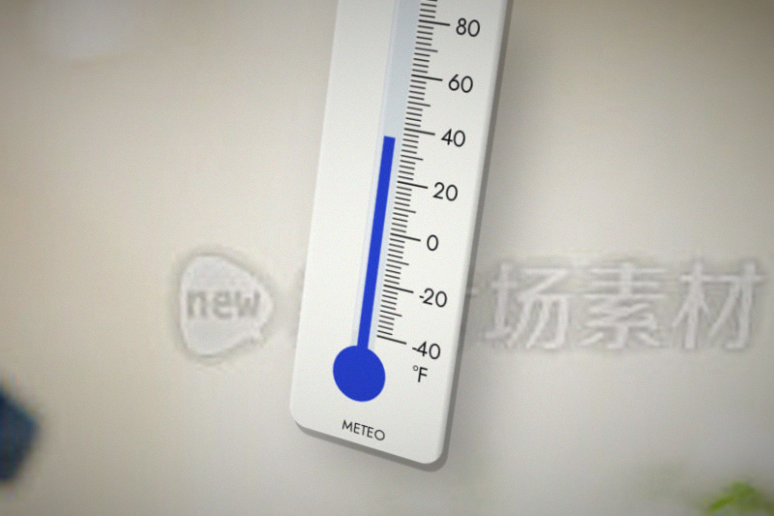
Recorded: value=36 unit=°F
